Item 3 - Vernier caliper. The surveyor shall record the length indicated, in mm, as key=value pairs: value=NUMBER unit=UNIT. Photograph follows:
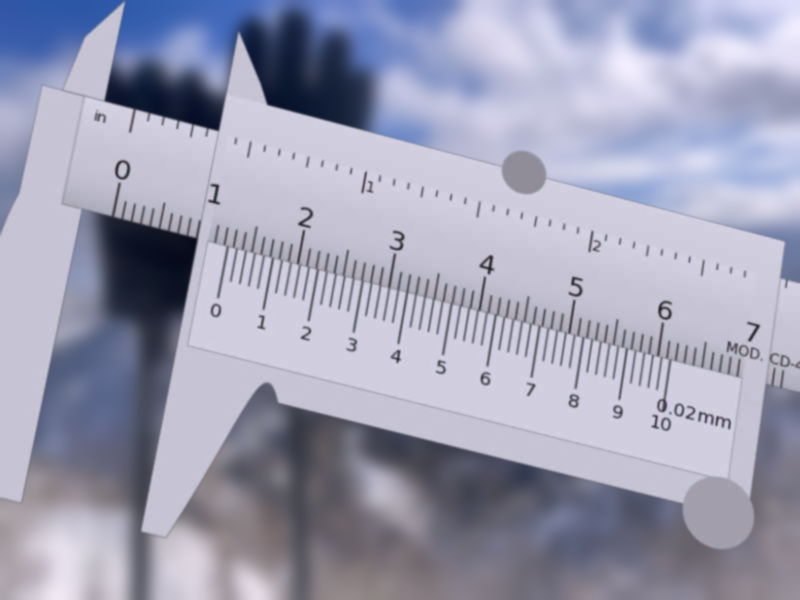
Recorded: value=12.4 unit=mm
